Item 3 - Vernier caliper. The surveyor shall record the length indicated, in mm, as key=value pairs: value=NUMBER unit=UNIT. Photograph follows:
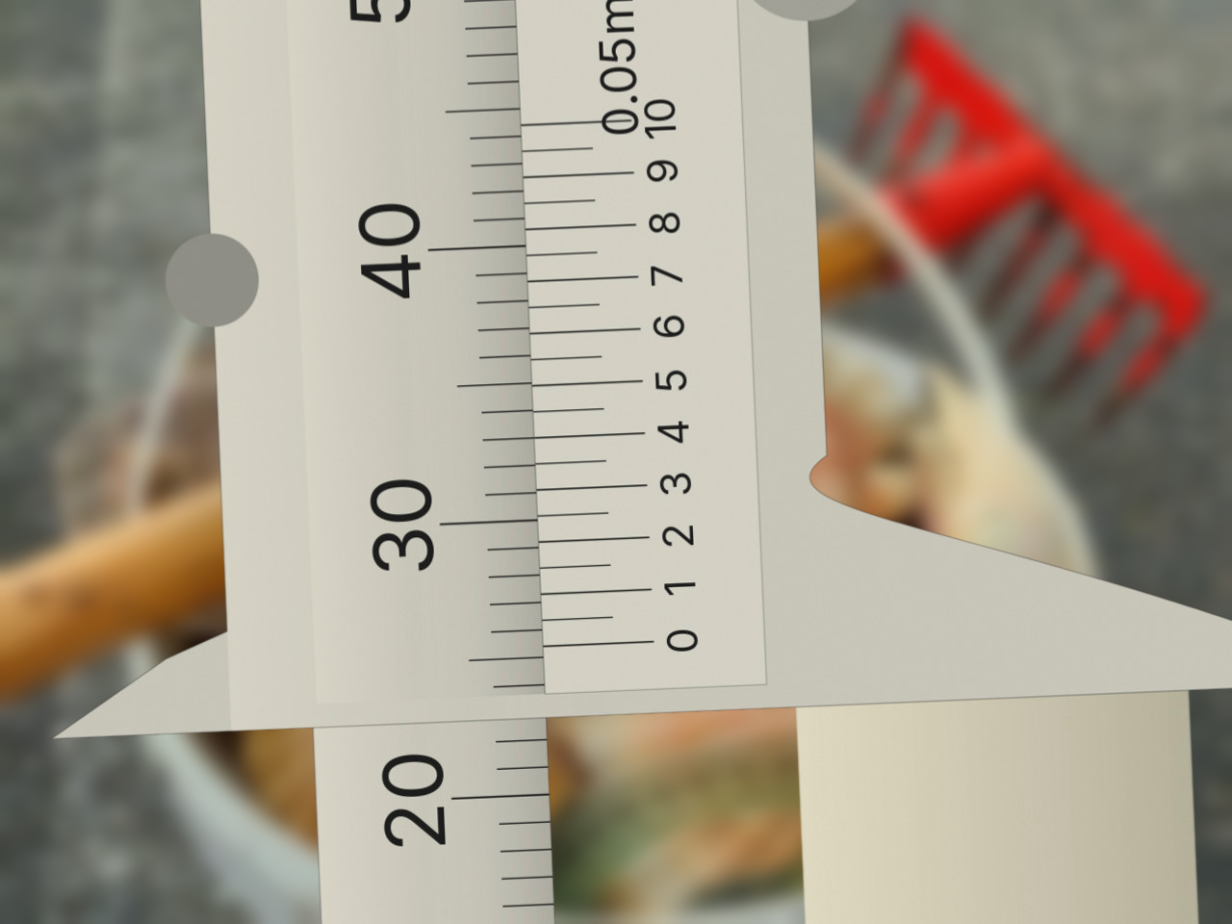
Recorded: value=25.40 unit=mm
